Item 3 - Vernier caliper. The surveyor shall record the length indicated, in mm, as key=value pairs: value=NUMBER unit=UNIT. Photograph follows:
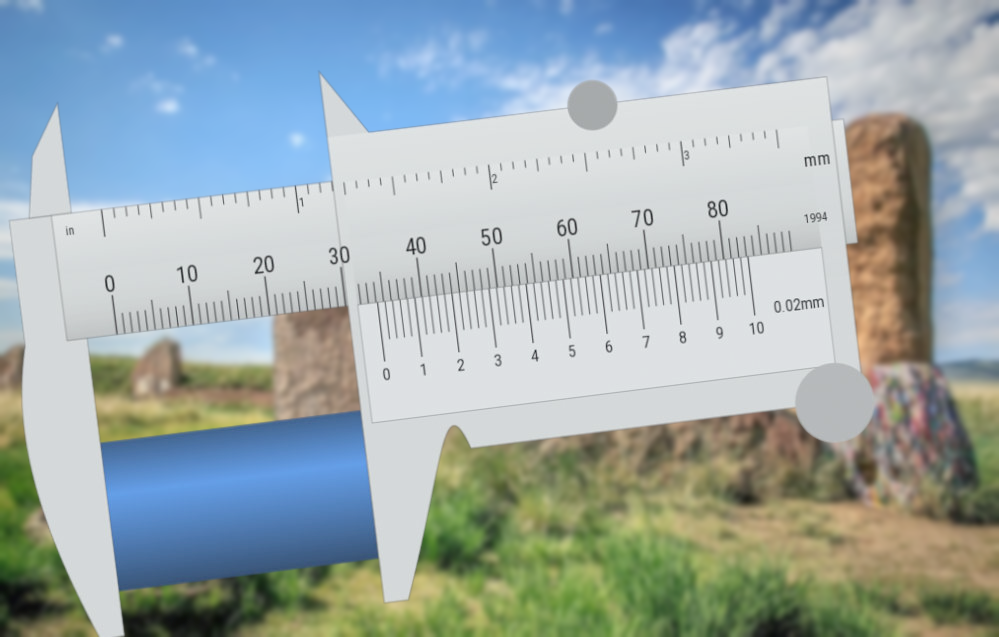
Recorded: value=34.2 unit=mm
